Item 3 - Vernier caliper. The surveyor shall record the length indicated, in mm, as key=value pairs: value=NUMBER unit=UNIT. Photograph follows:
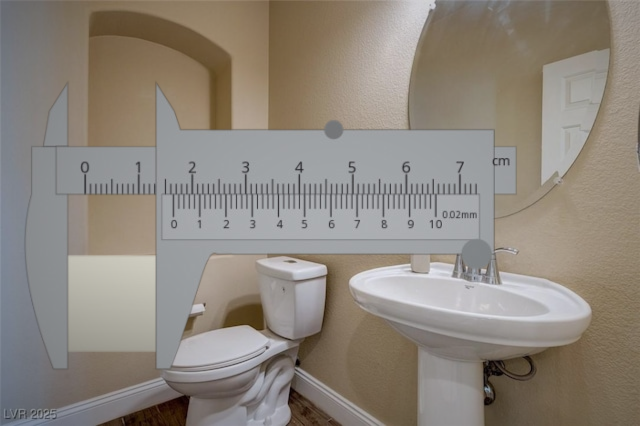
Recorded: value=16.5 unit=mm
